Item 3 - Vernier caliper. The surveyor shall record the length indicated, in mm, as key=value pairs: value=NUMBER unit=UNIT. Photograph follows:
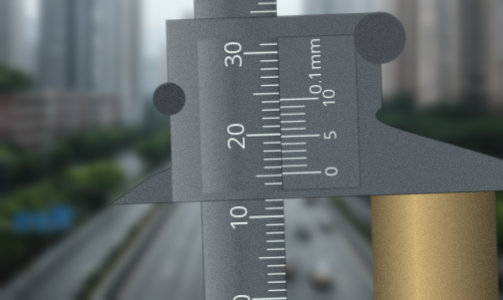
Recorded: value=15.2 unit=mm
